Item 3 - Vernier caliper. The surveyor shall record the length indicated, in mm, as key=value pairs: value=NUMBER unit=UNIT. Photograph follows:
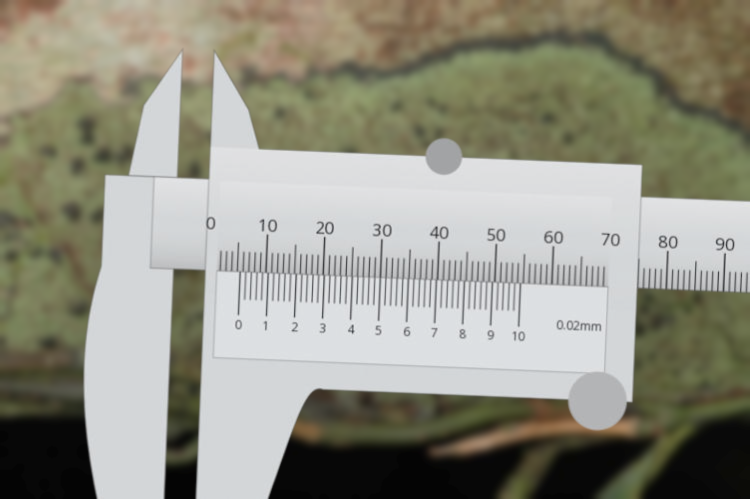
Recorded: value=5.5 unit=mm
